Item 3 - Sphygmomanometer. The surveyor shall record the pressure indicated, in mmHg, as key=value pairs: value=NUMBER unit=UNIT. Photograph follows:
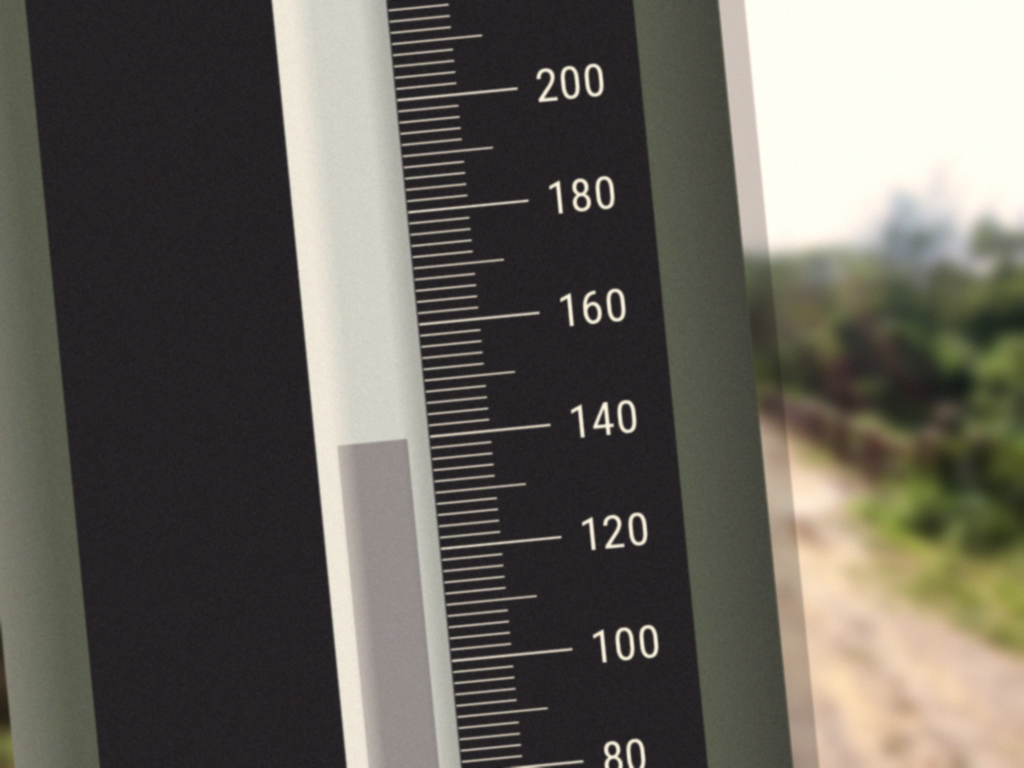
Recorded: value=140 unit=mmHg
